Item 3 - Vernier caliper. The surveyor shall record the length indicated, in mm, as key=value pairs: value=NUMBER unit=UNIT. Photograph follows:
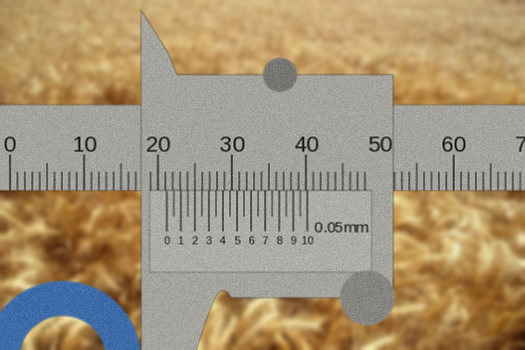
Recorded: value=21.2 unit=mm
